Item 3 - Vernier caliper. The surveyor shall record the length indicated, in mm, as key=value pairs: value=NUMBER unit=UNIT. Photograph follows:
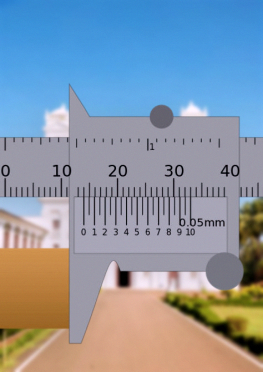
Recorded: value=14.0 unit=mm
